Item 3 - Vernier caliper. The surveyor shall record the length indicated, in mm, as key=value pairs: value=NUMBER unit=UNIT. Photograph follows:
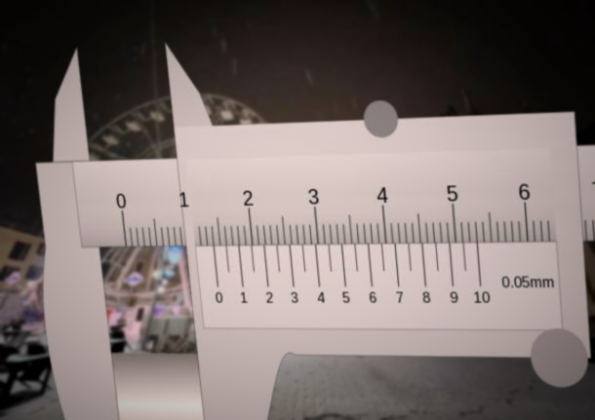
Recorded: value=14.0 unit=mm
